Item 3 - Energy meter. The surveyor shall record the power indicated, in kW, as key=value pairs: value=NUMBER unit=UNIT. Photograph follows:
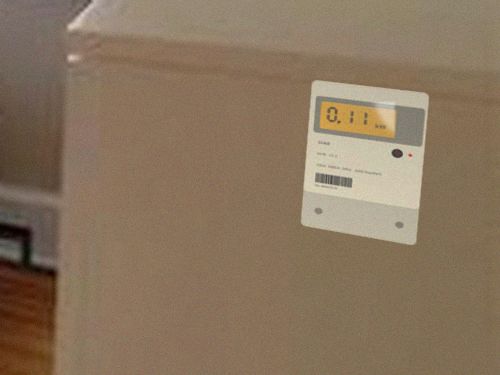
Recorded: value=0.11 unit=kW
